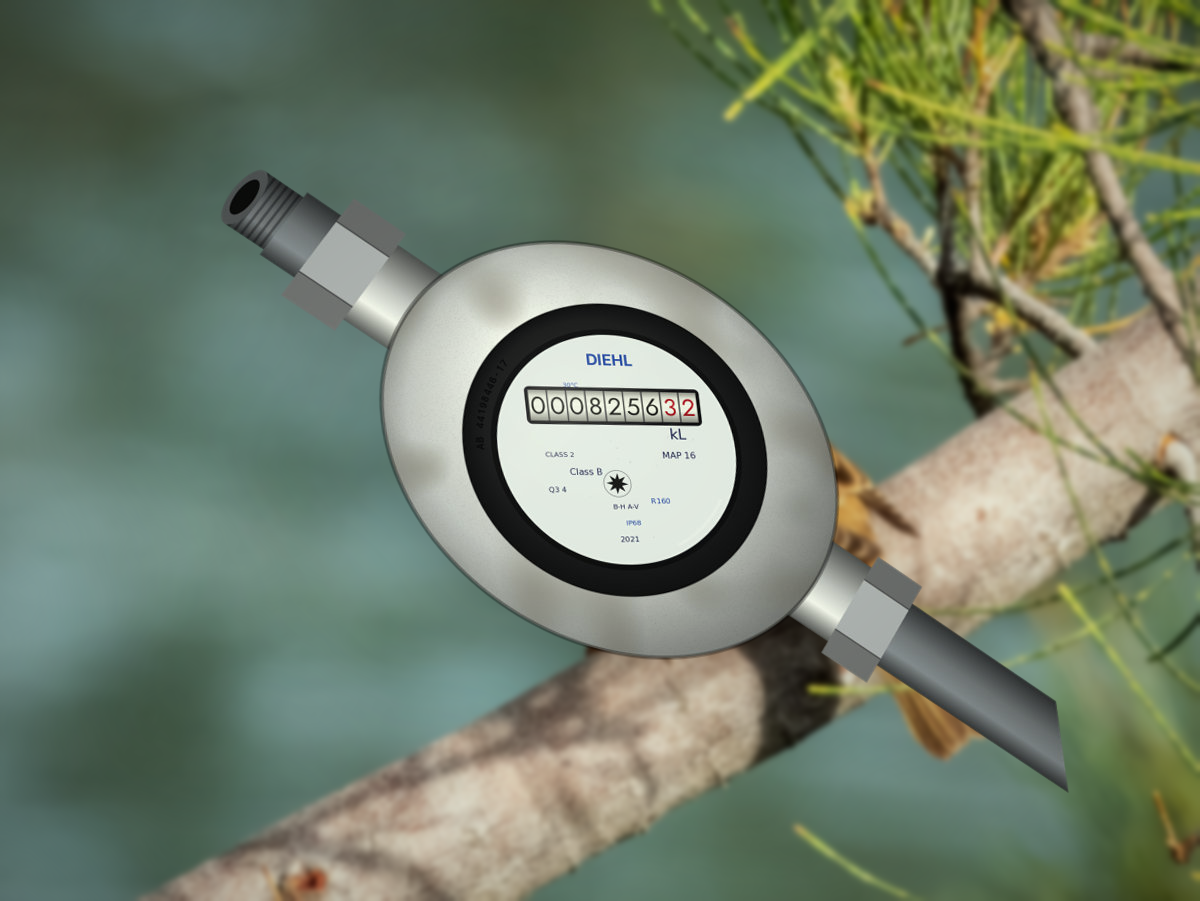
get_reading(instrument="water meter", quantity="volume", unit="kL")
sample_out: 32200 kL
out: 8256.32 kL
